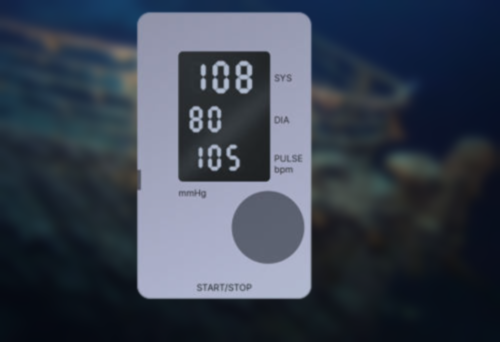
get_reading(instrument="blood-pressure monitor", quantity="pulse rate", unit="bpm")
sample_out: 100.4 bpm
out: 105 bpm
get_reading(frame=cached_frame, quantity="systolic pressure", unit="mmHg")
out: 108 mmHg
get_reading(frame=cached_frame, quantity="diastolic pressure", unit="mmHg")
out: 80 mmHg
